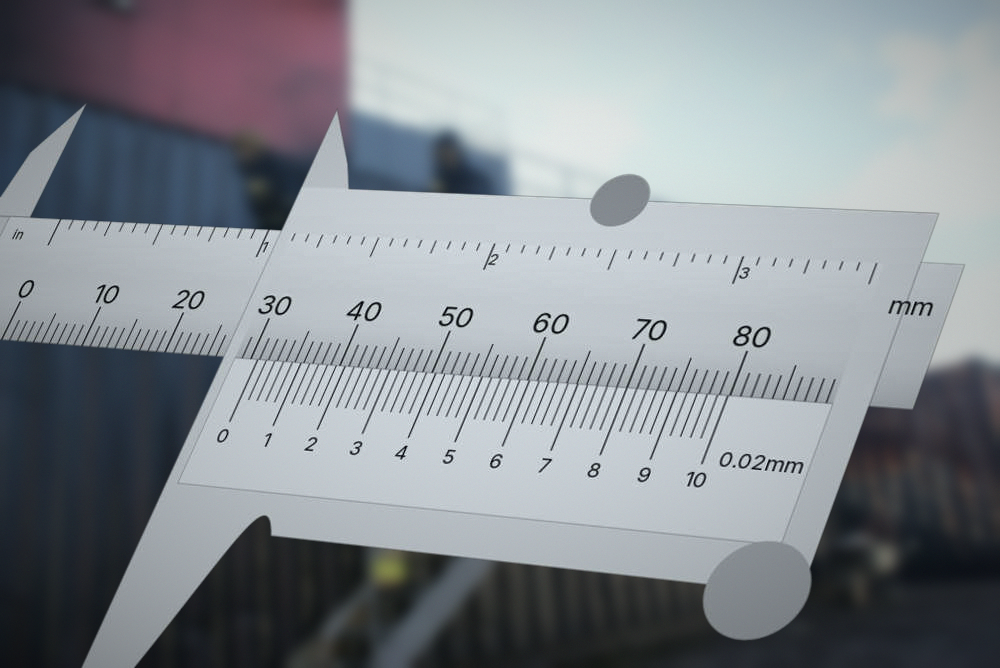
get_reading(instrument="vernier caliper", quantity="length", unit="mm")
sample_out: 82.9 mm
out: 30.8 mm
